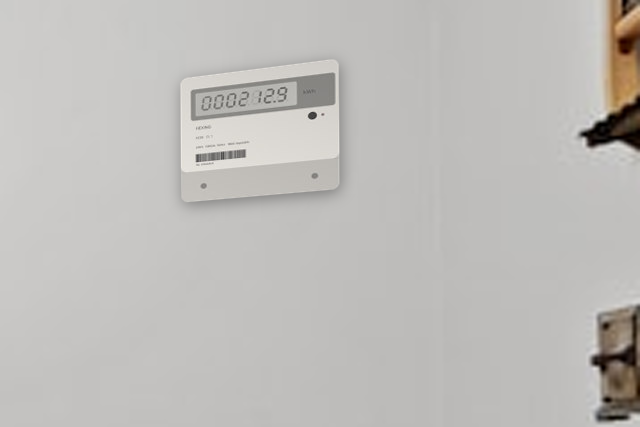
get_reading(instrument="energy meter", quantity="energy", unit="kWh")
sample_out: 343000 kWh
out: 212.9 kWh
